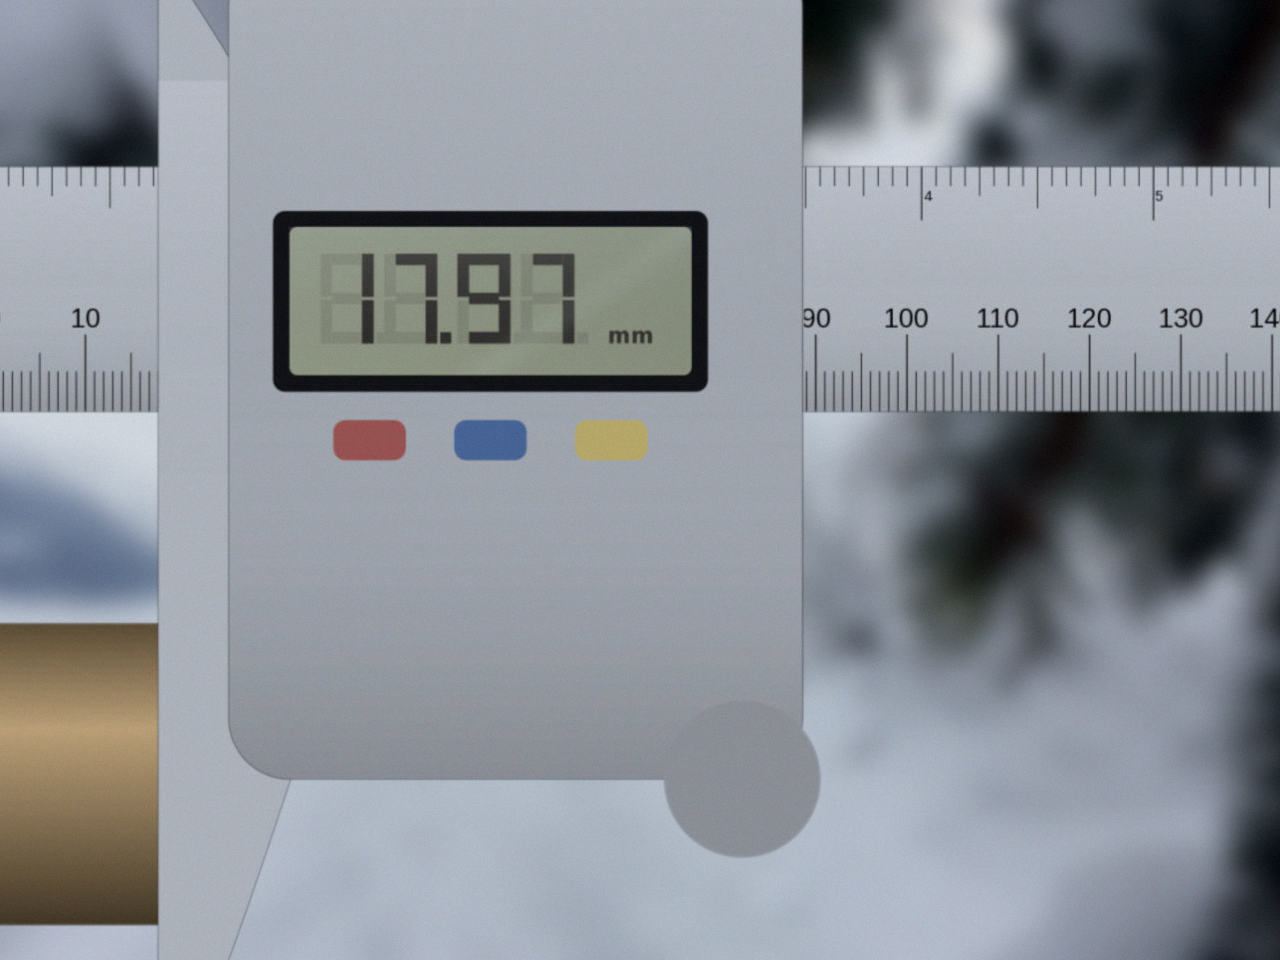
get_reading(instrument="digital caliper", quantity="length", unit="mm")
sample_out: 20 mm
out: 17.97 mm
